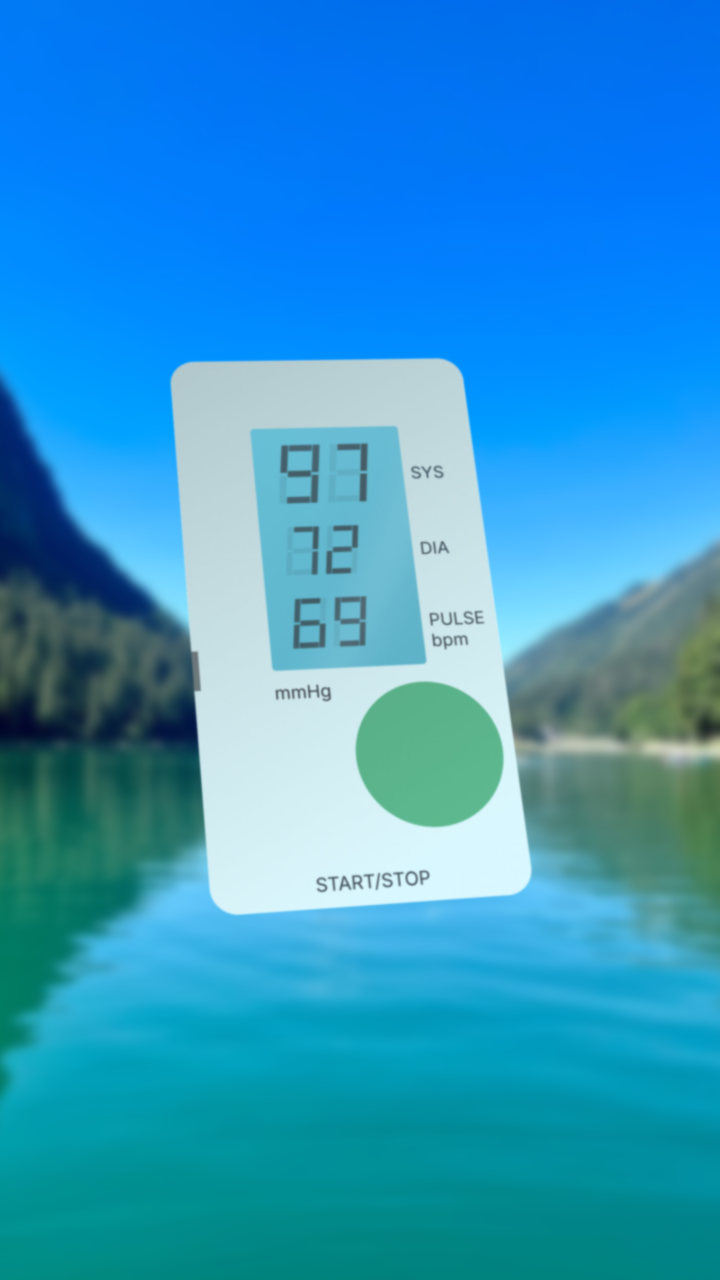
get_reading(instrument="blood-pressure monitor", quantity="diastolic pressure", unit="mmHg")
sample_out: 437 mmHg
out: 72 mmHg
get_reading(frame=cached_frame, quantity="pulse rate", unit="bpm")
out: 69 bpm
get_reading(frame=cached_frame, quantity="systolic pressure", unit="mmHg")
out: 97 mmHg
